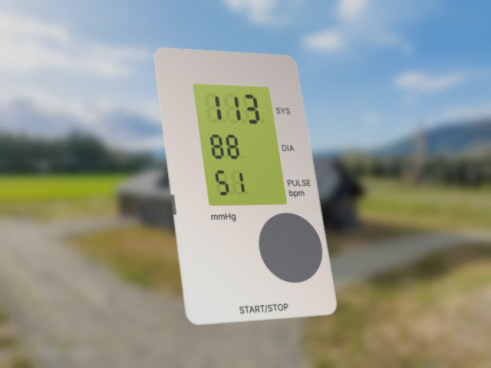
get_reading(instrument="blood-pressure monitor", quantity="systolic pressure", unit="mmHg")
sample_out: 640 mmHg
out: 113 mmHg
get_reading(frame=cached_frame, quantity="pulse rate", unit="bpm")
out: 51 bpm
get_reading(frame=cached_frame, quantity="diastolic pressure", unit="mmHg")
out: 88 mmHg
